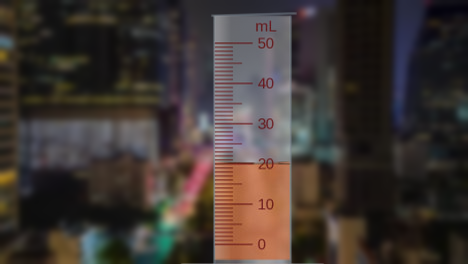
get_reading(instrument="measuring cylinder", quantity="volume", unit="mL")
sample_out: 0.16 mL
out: 20 mL
